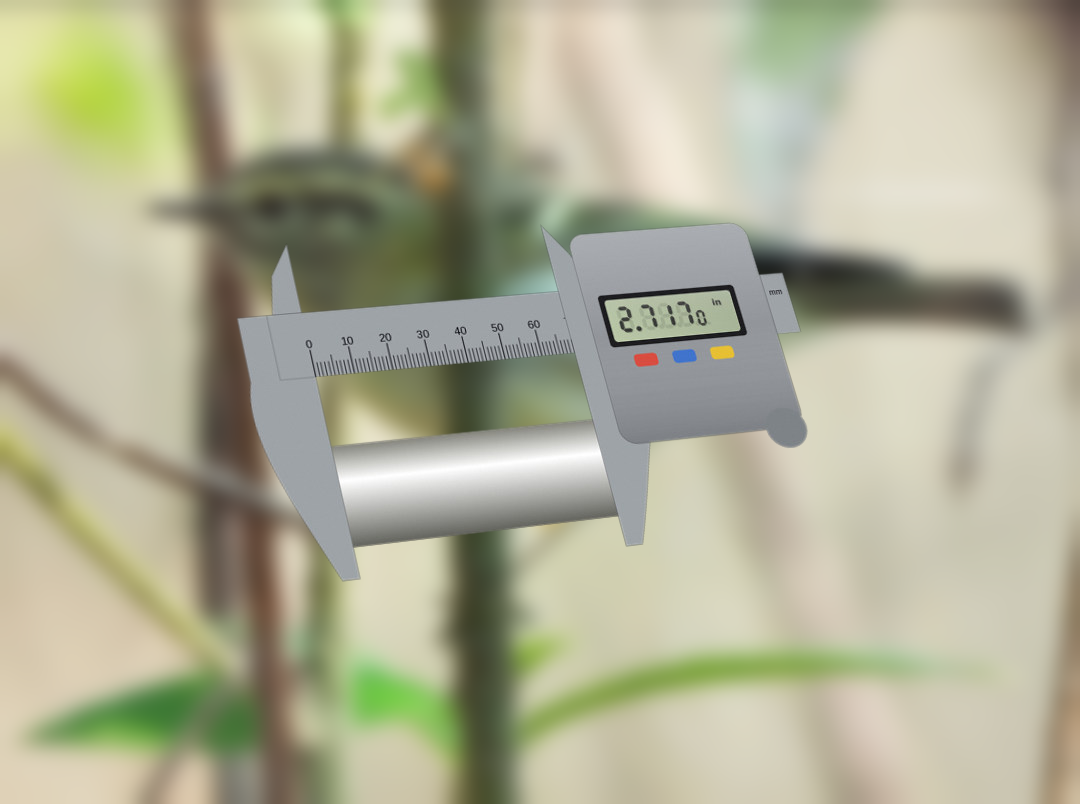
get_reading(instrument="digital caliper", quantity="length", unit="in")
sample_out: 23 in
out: 2.7170 in
